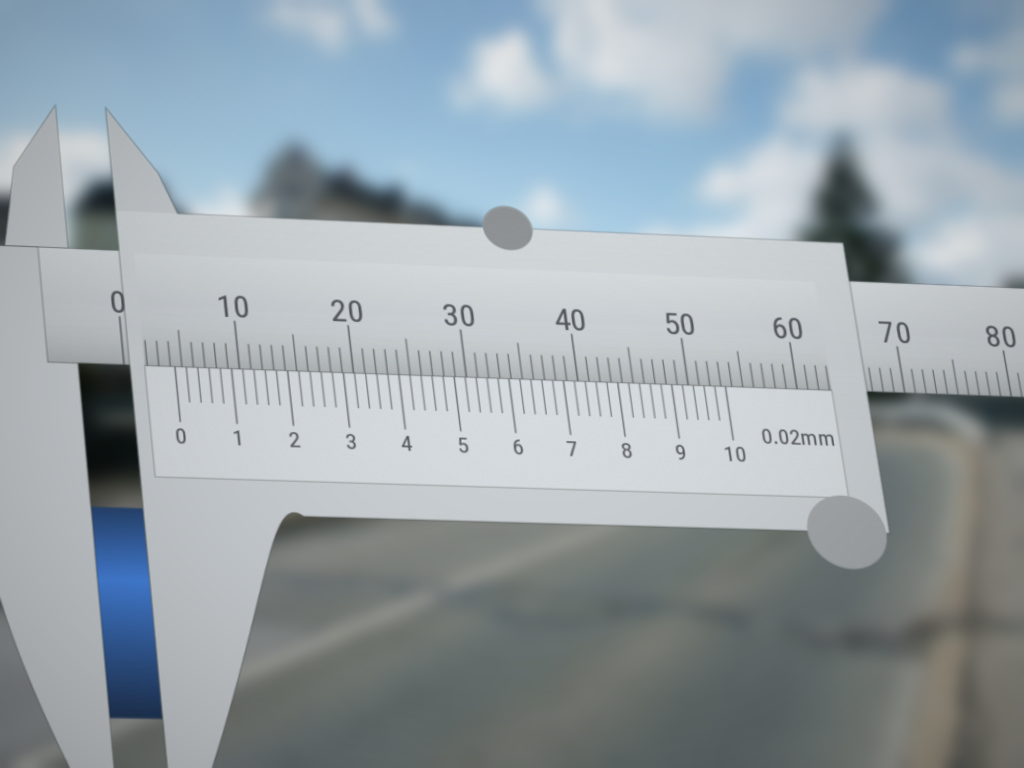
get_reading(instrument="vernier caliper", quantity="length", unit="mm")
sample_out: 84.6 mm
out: 4.4 mm
